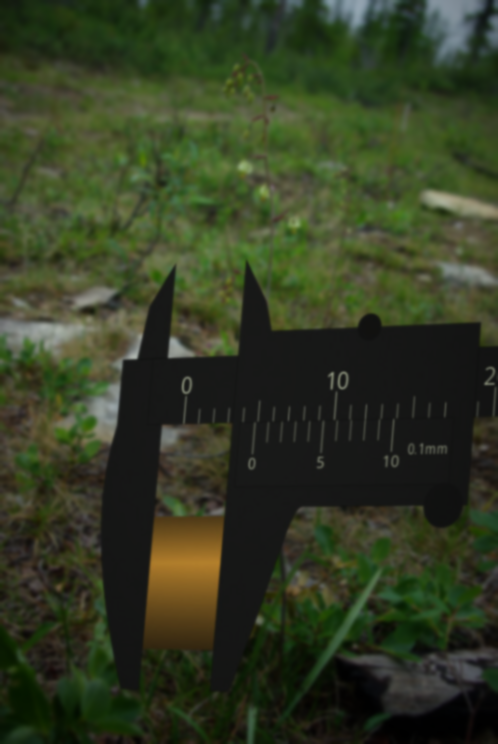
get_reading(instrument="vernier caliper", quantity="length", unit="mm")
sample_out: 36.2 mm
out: 4.8 mm
